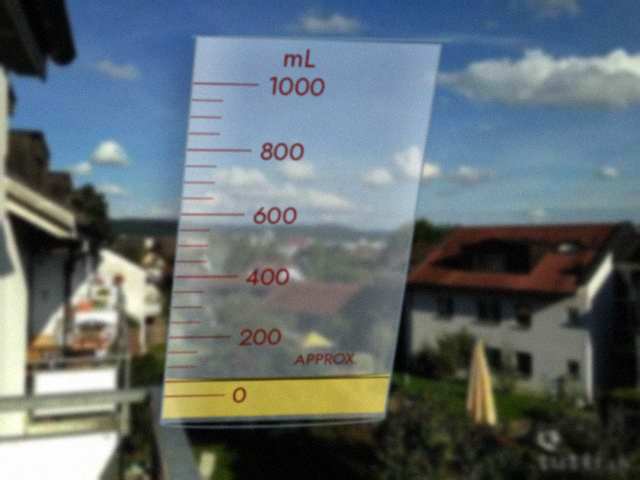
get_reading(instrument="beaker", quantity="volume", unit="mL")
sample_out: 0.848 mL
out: 50 mL
